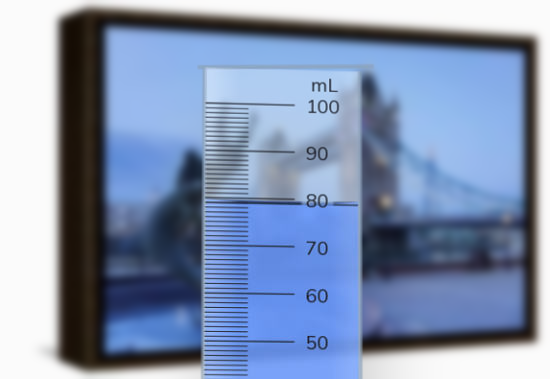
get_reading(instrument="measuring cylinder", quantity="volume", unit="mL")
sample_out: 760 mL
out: 79 mL
